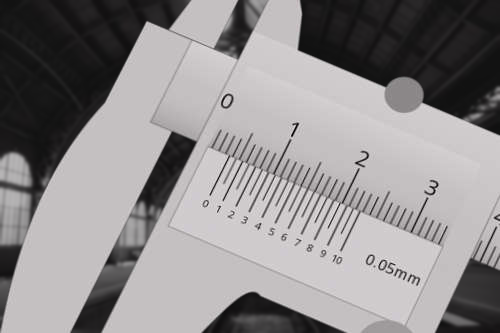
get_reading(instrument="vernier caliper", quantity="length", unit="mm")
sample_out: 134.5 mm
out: 3.6 mm
